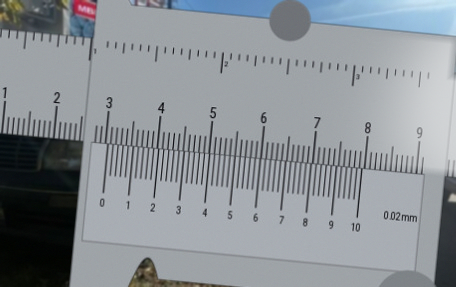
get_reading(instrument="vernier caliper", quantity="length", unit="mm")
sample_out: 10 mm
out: 30.5 mm
